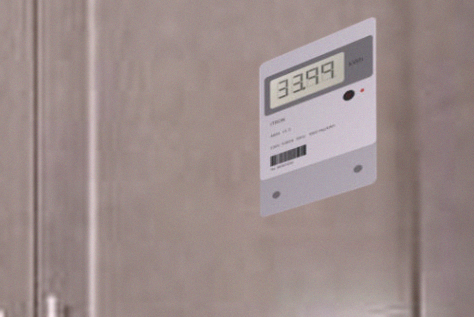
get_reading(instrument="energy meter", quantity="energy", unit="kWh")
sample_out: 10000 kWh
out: 33.99 kWh
